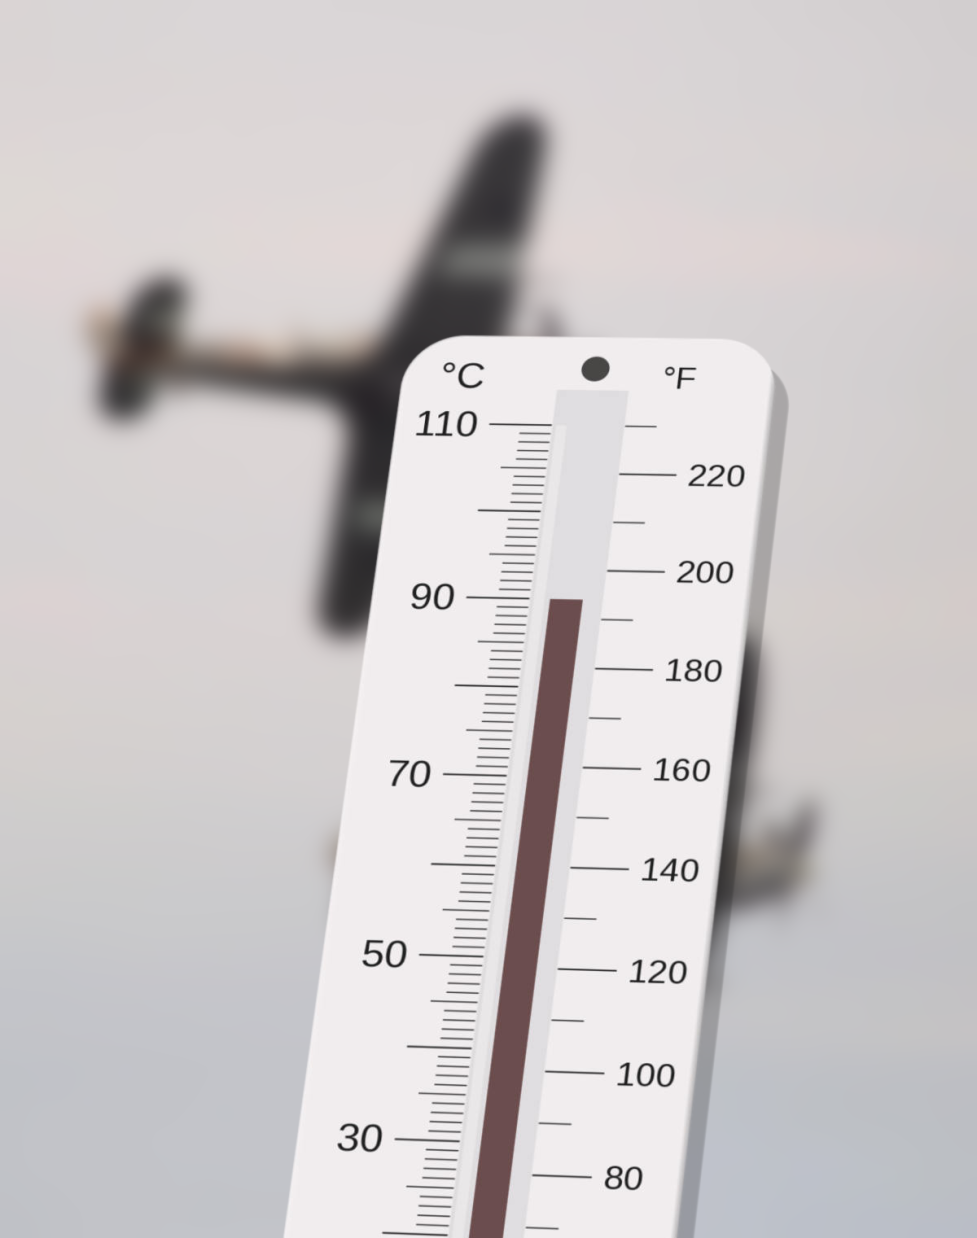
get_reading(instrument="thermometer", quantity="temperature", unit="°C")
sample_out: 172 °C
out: 90 °C
